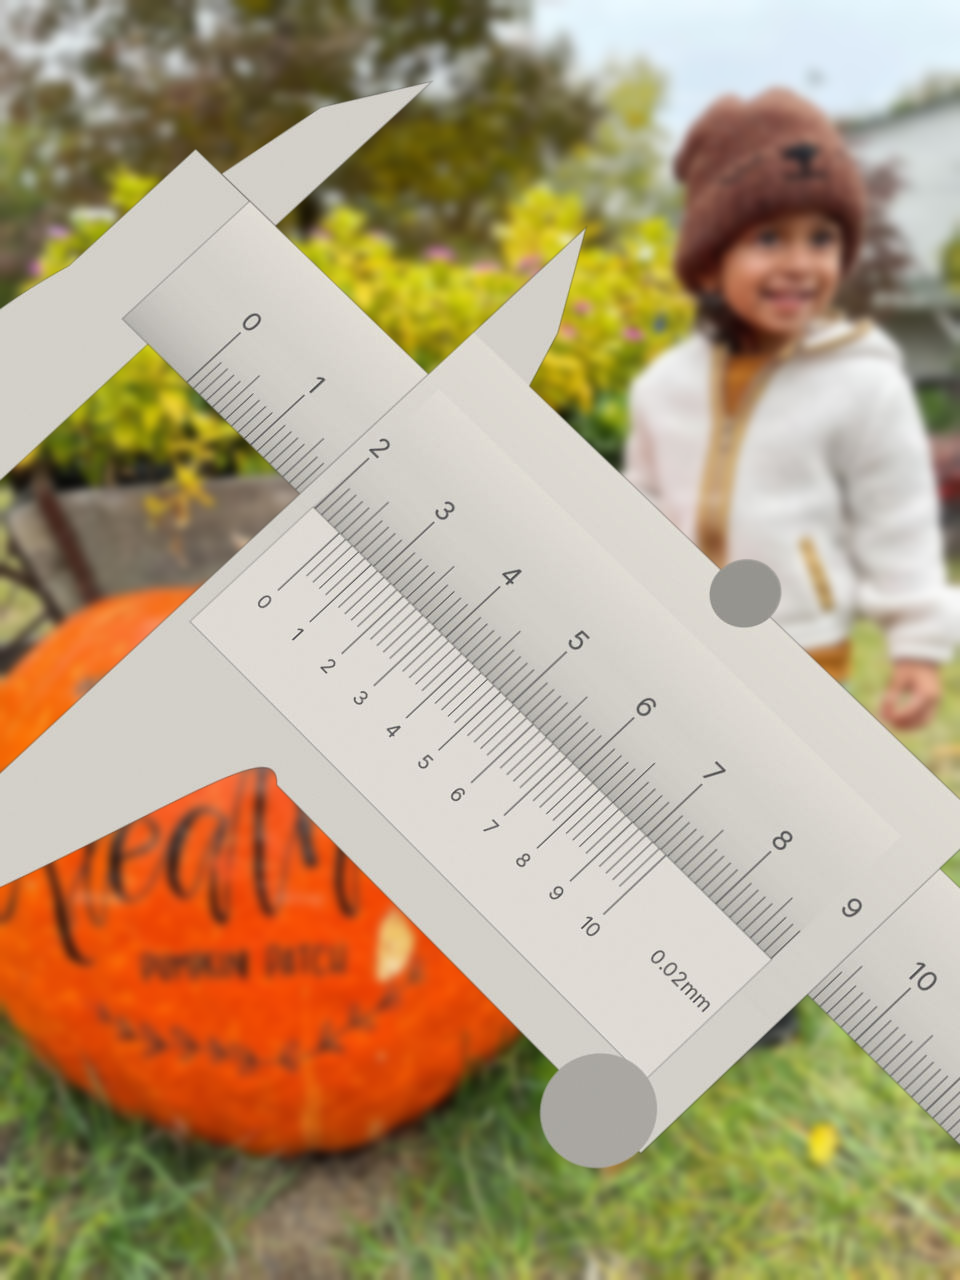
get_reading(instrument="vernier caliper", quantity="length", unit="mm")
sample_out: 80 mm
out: 23.8 mm
